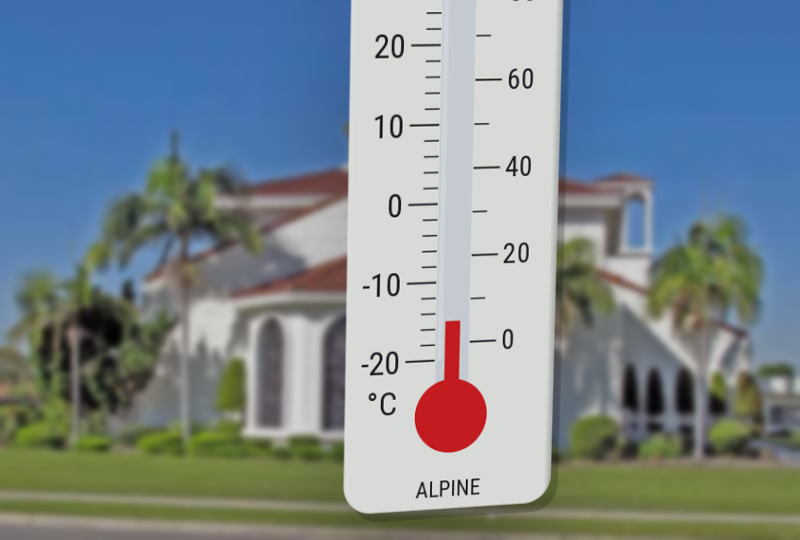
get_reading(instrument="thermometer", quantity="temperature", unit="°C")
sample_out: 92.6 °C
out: -15 °C
